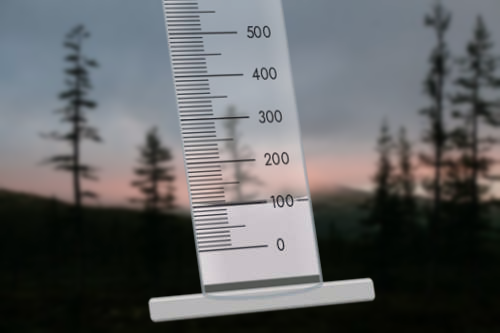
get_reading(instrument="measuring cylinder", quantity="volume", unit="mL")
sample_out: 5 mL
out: 100 mL
